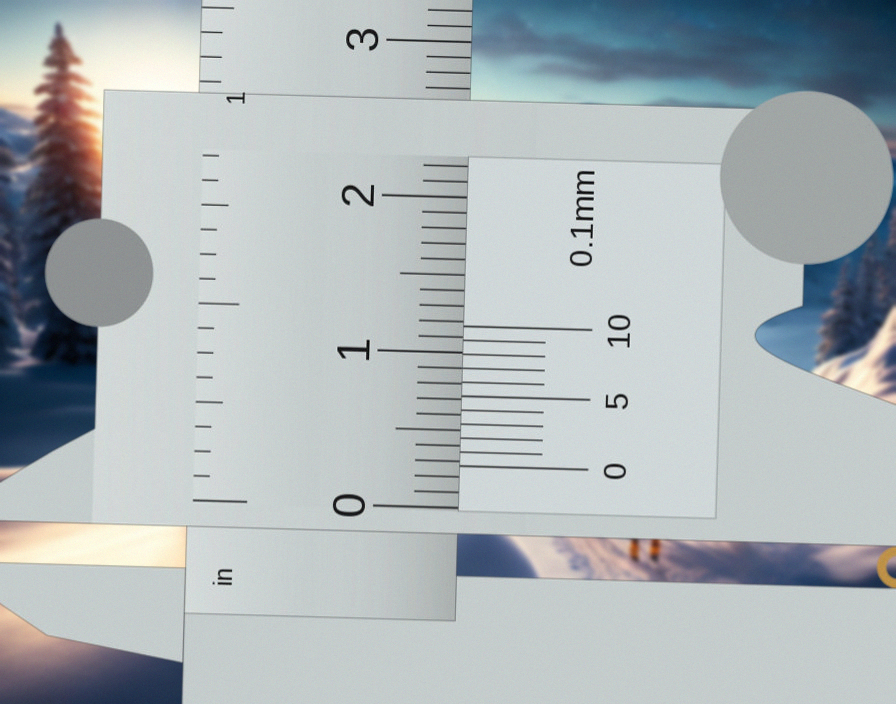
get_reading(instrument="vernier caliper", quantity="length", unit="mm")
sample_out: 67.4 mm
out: 2.7 mm
